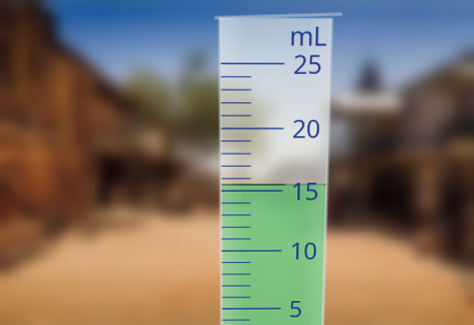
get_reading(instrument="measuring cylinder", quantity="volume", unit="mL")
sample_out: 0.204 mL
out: 15.5 mL
